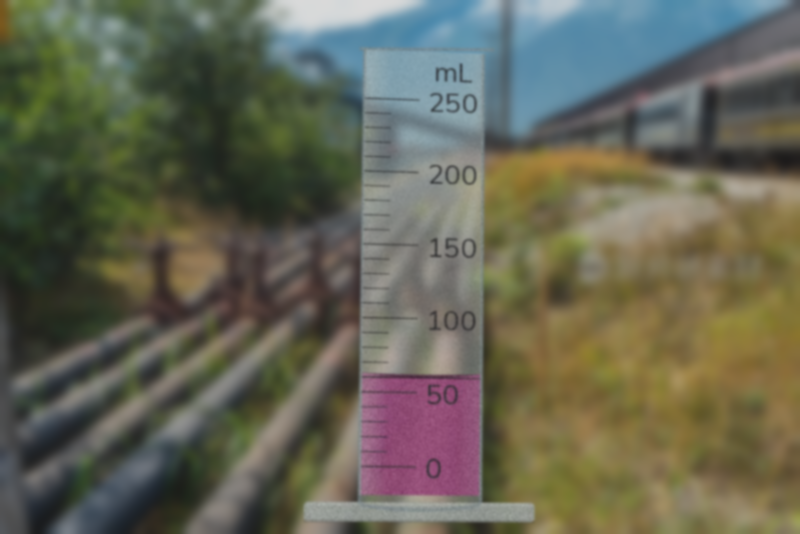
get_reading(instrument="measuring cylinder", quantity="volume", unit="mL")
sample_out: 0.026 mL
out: 60 mL
